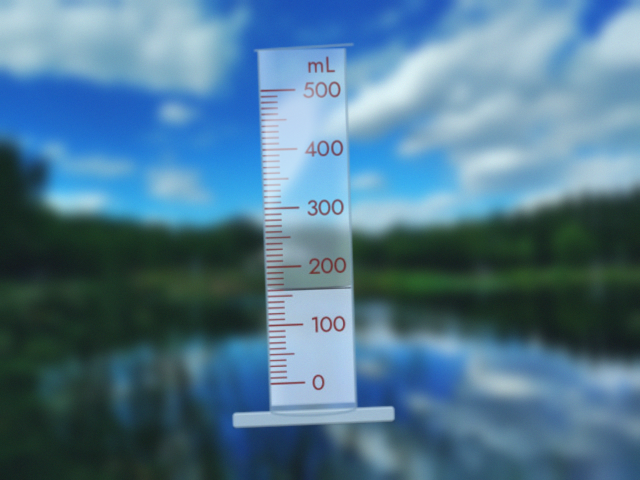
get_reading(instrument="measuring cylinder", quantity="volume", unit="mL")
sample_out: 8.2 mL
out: 160 mL
